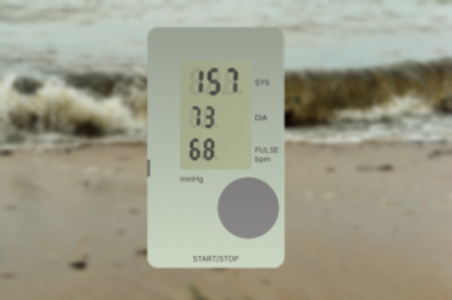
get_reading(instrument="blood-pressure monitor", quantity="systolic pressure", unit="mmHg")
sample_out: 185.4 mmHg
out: 157 mmHg
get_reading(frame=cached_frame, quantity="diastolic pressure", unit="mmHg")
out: 73 mmHg
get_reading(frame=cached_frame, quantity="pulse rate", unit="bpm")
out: 68 bpm
